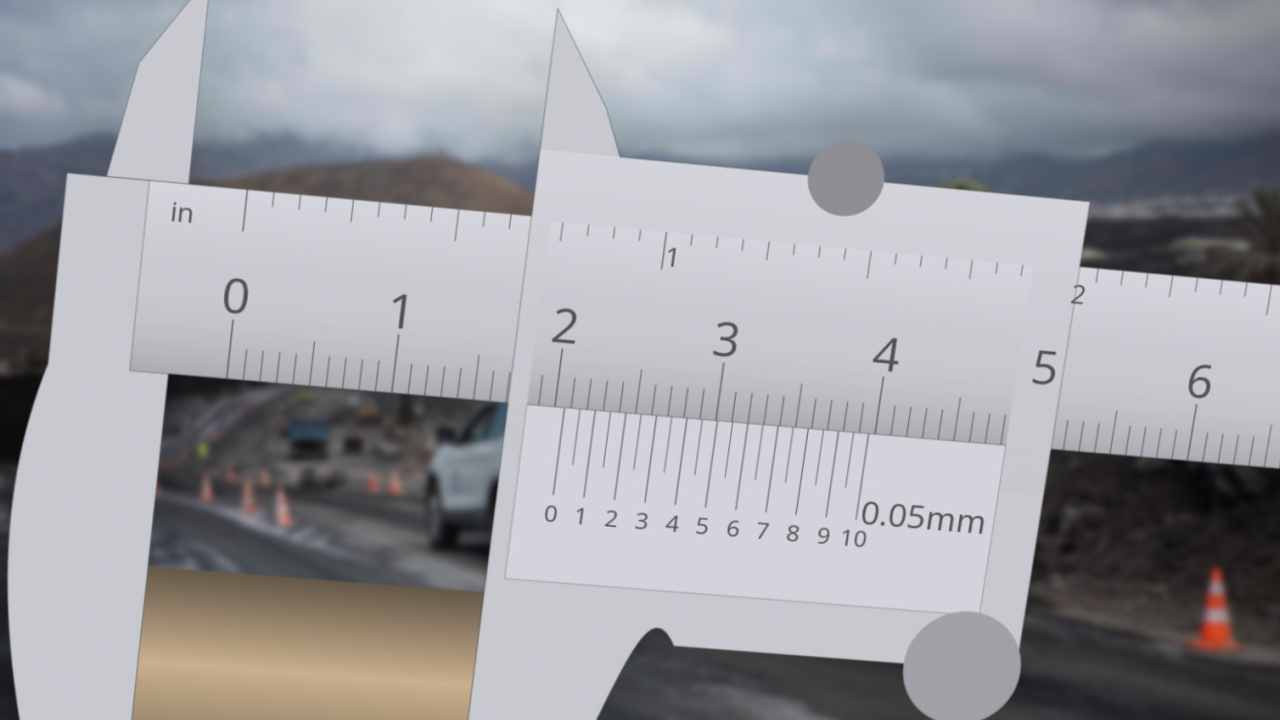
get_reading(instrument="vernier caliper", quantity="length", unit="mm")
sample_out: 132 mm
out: 20.6 mm
